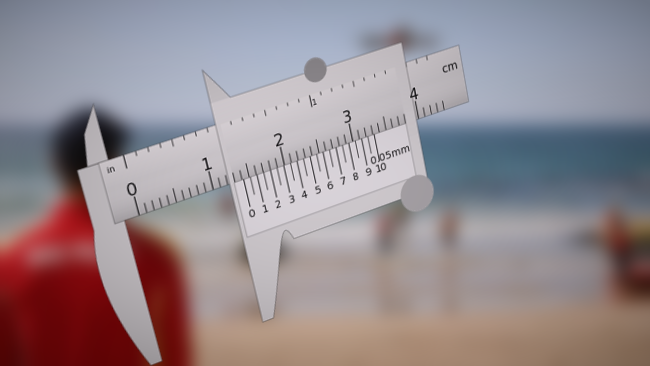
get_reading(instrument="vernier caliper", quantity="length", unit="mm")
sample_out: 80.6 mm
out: 14.2 mm
